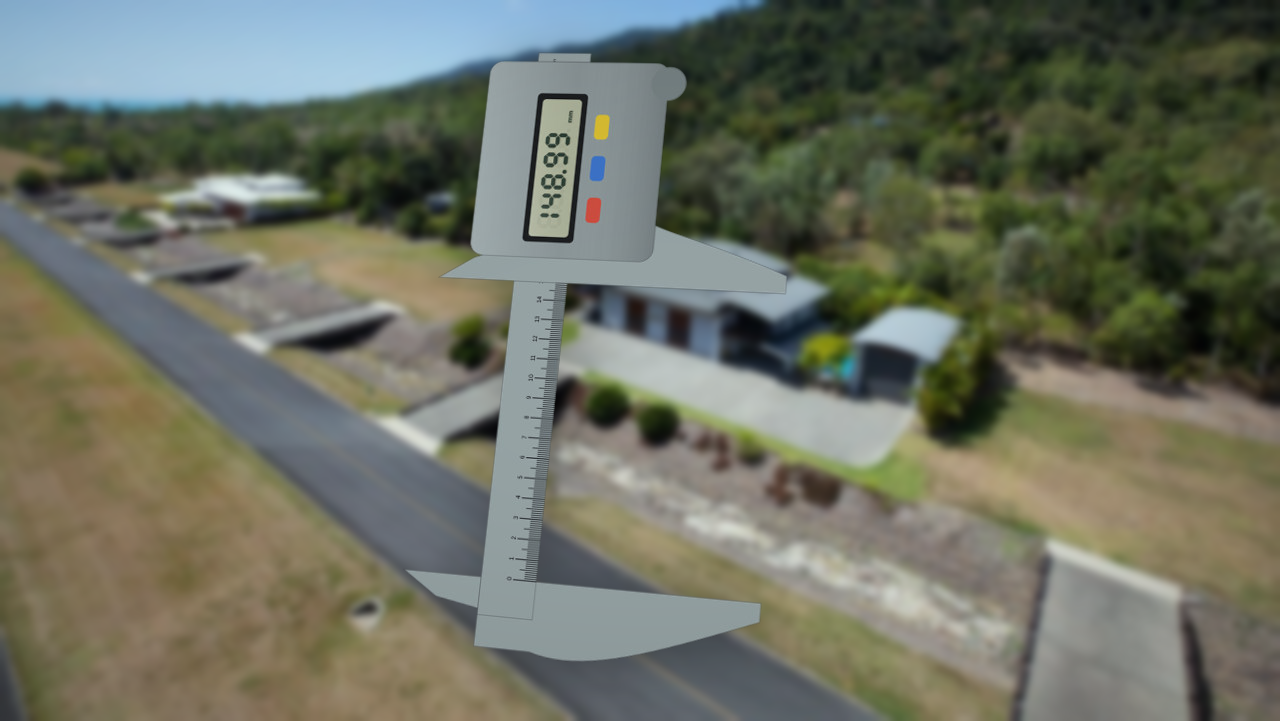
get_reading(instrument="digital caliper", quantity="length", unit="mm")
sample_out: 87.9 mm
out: 148.99 mm
